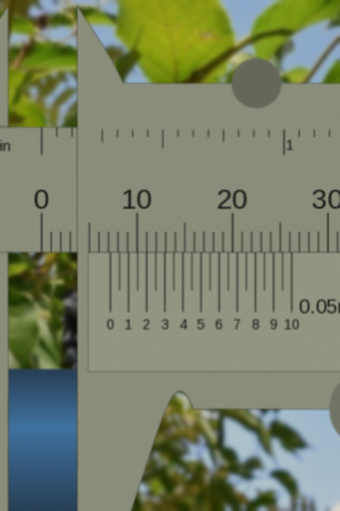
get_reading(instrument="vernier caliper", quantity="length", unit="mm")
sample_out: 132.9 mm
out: 7.2 mm
